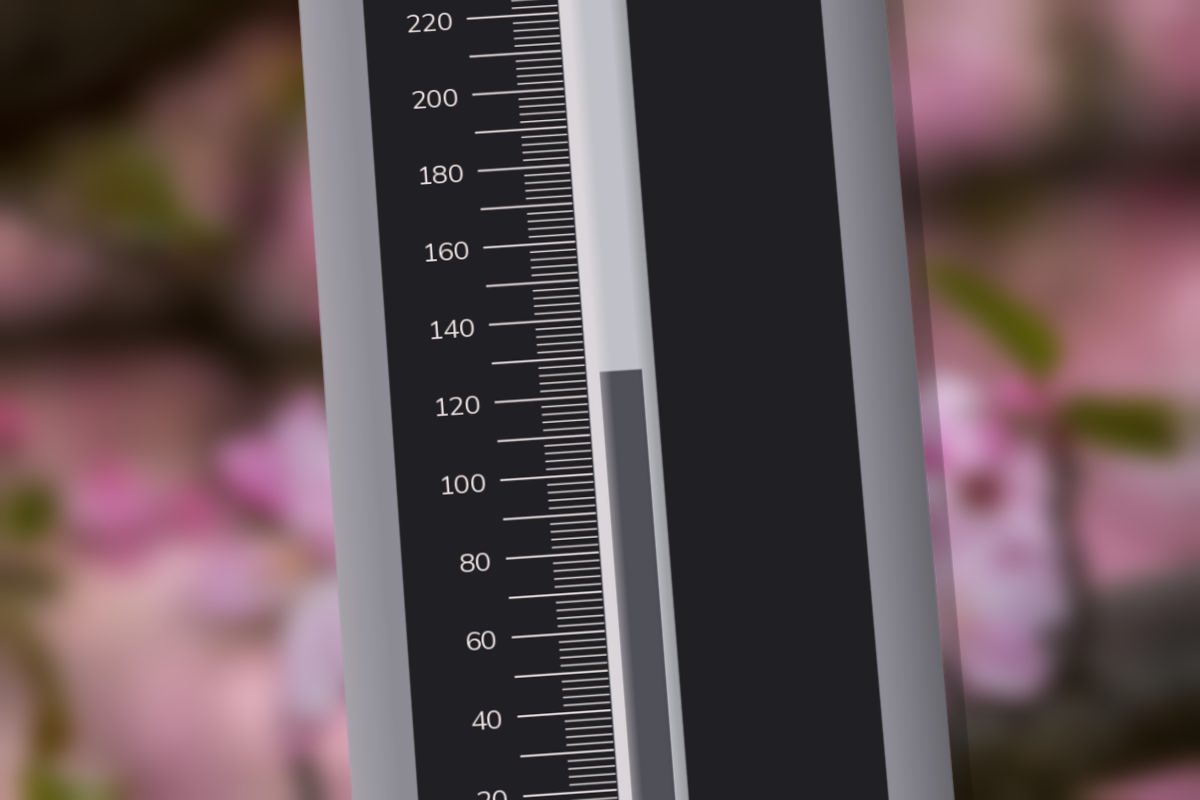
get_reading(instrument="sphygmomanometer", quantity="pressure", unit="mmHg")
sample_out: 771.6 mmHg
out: 126 mmHg
